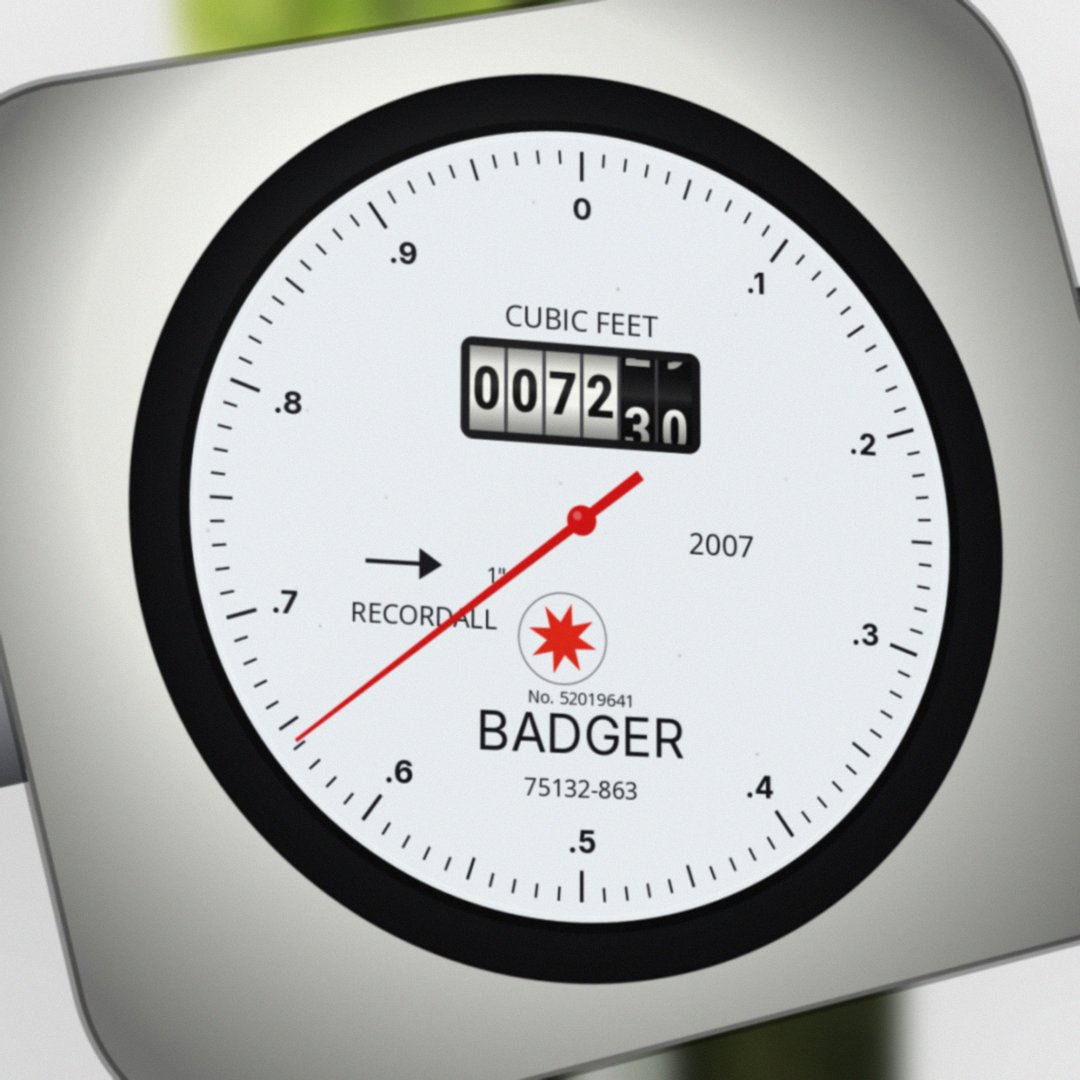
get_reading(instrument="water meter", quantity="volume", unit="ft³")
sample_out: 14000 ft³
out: 7229.64 ft³
